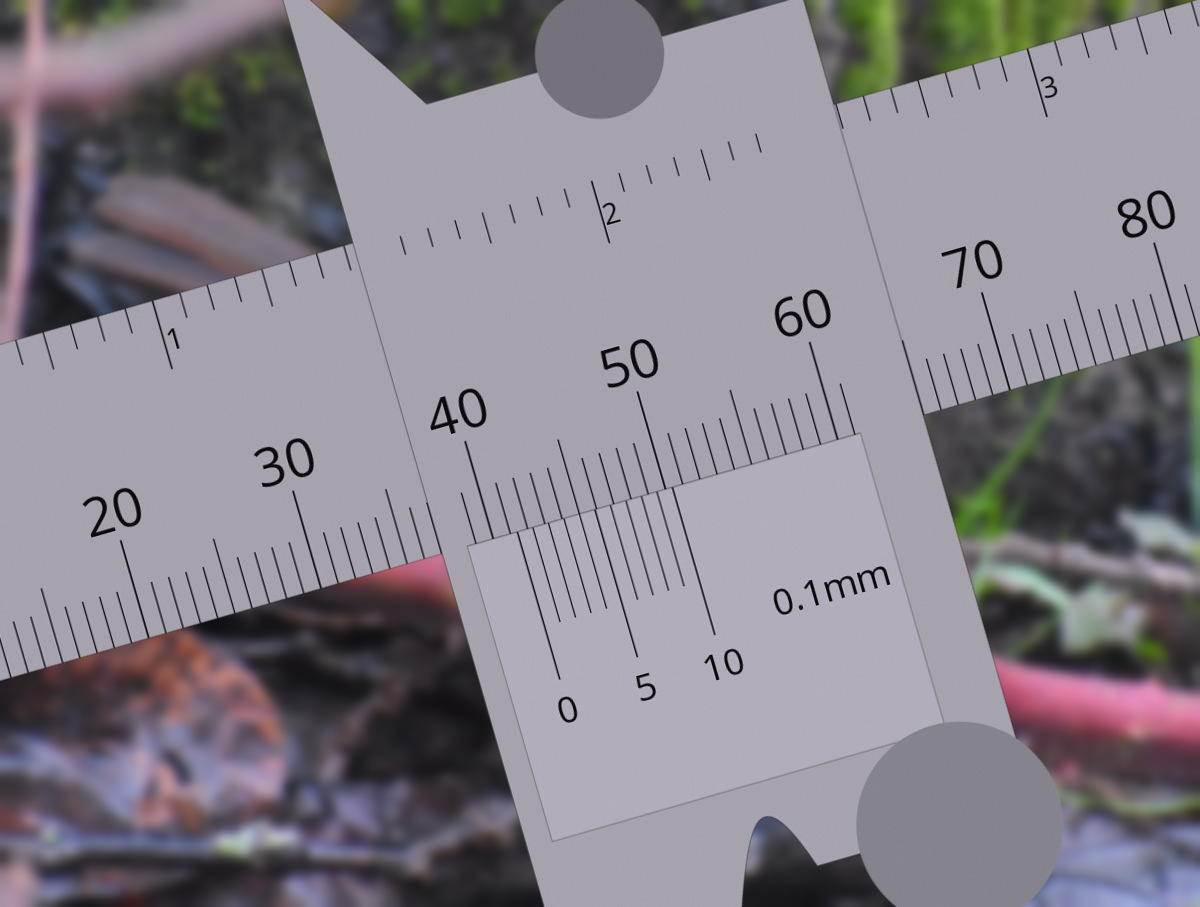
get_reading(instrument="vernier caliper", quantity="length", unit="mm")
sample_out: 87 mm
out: 41.4 mm
